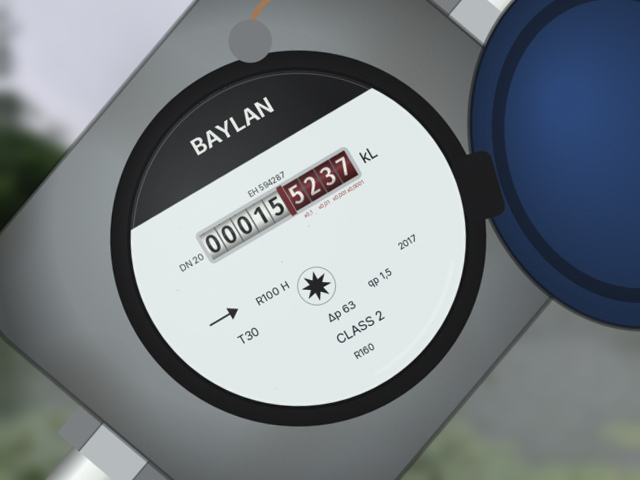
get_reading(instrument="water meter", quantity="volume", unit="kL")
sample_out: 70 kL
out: 15.5237 kL
